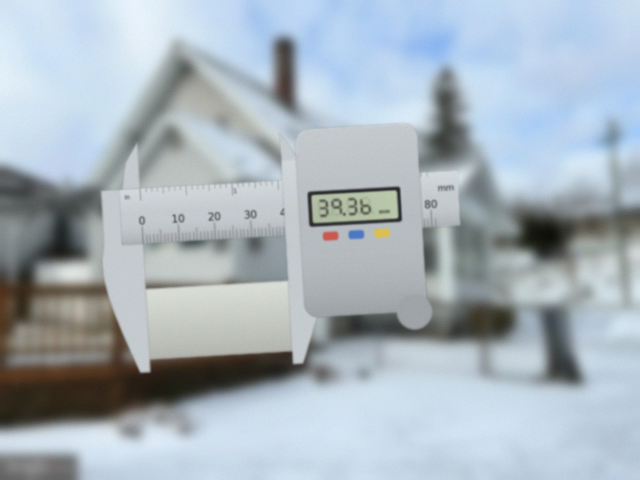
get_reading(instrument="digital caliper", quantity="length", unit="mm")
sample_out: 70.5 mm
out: 39.36 mm
